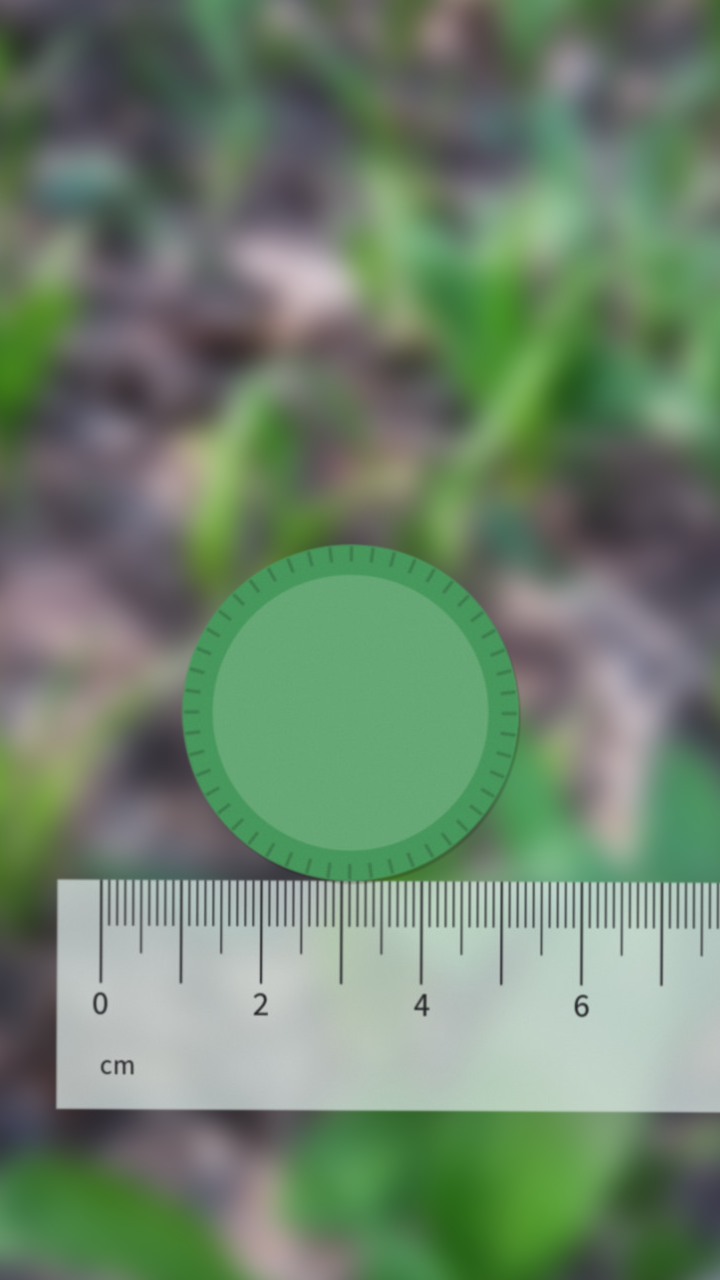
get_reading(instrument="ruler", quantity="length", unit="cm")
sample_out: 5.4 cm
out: 4.2 cm
